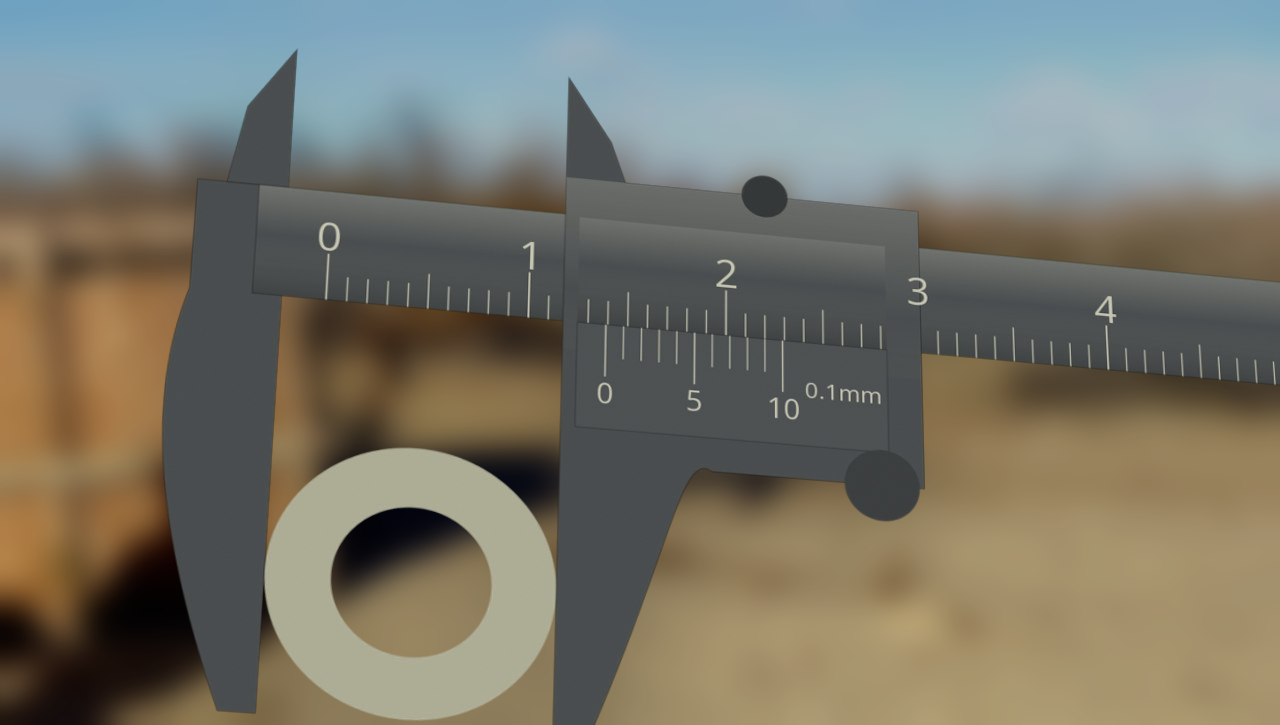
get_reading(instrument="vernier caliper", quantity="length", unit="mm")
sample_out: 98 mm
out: 13.9 mm
